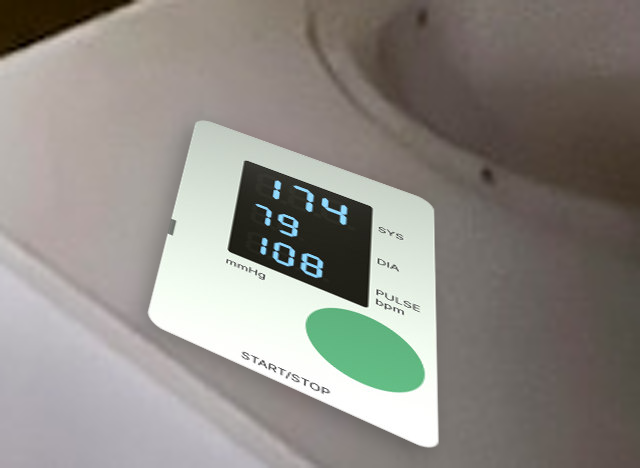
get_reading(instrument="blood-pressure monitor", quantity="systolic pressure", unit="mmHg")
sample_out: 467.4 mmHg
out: 174 mmHg
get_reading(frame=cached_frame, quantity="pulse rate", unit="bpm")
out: 108 bpm
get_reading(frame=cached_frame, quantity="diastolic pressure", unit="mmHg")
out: 79 mmHg
